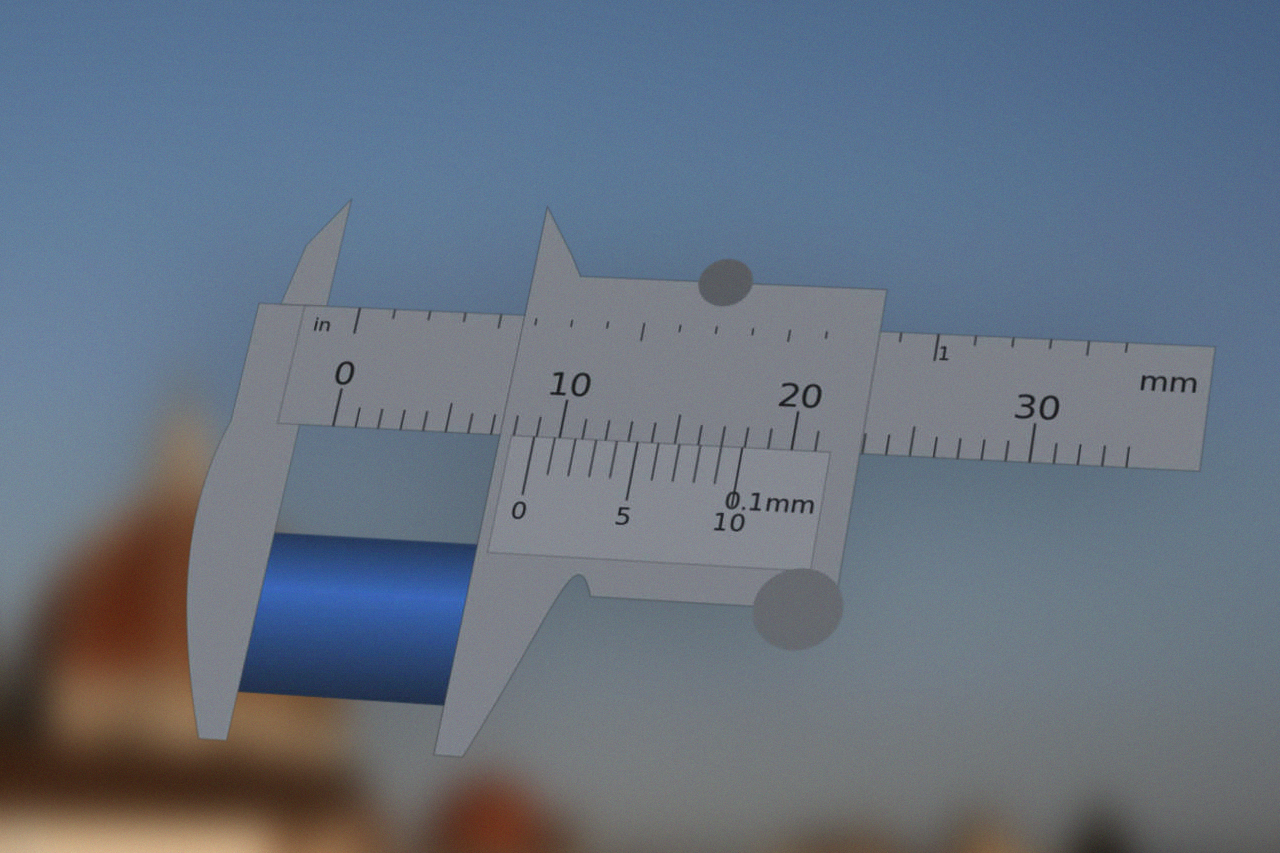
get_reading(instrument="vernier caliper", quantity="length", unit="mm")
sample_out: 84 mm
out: 8.9 mm
